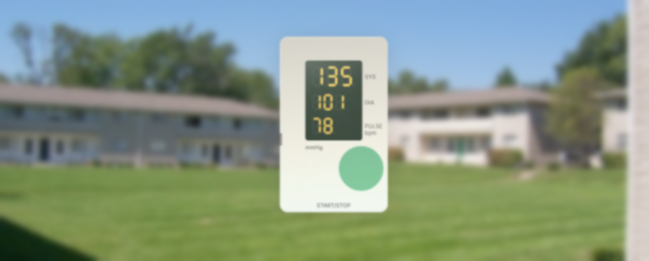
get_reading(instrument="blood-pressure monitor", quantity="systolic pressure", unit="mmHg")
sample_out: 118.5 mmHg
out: 135 mmHg
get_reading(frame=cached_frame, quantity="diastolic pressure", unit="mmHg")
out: 101 mmHg
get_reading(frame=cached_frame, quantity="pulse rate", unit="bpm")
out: 78 bpm
